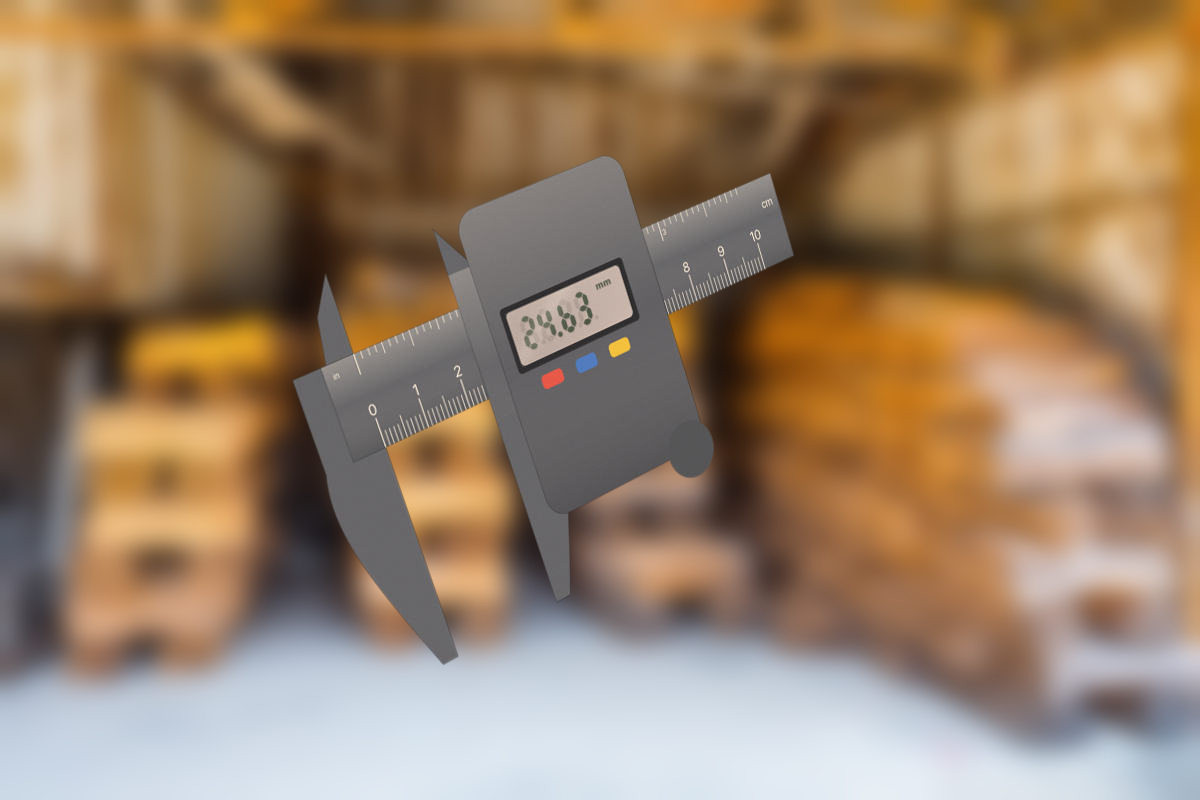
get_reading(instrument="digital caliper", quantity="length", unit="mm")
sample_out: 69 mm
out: 24.63 mm
